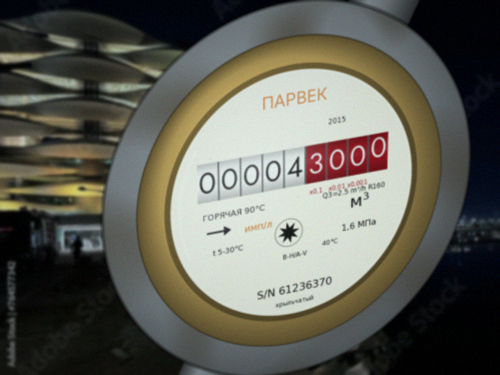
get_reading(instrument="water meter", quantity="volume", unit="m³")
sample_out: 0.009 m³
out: 4.3000 m³
